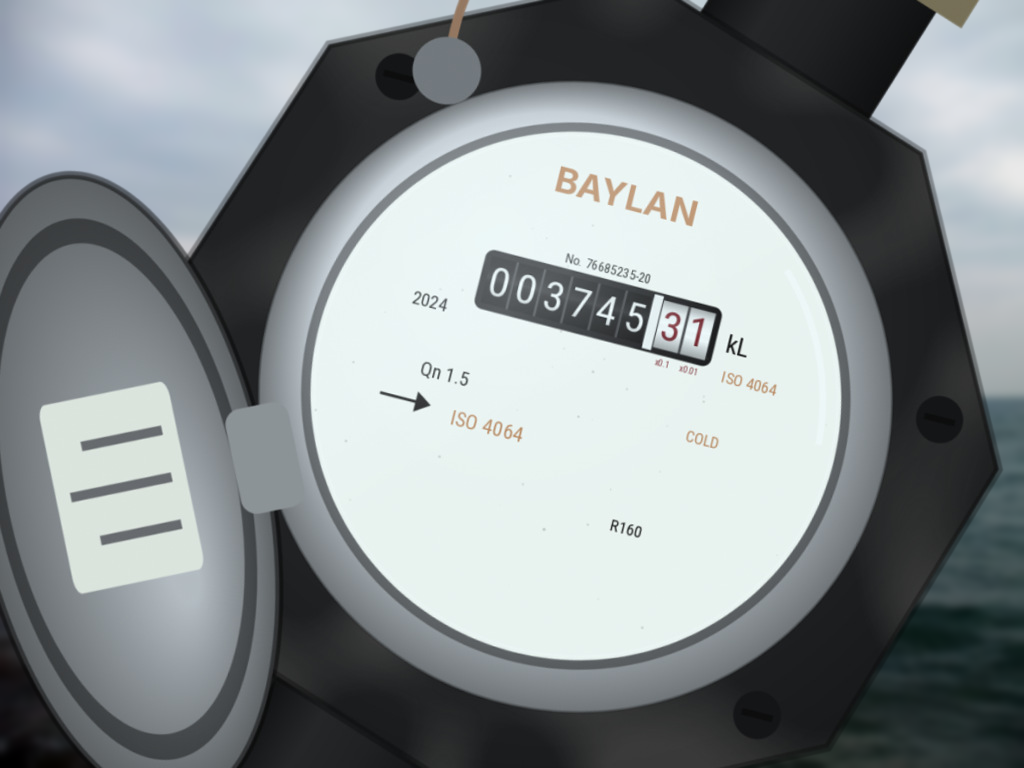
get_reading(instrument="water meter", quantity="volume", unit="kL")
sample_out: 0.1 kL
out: 3745.31 kL
